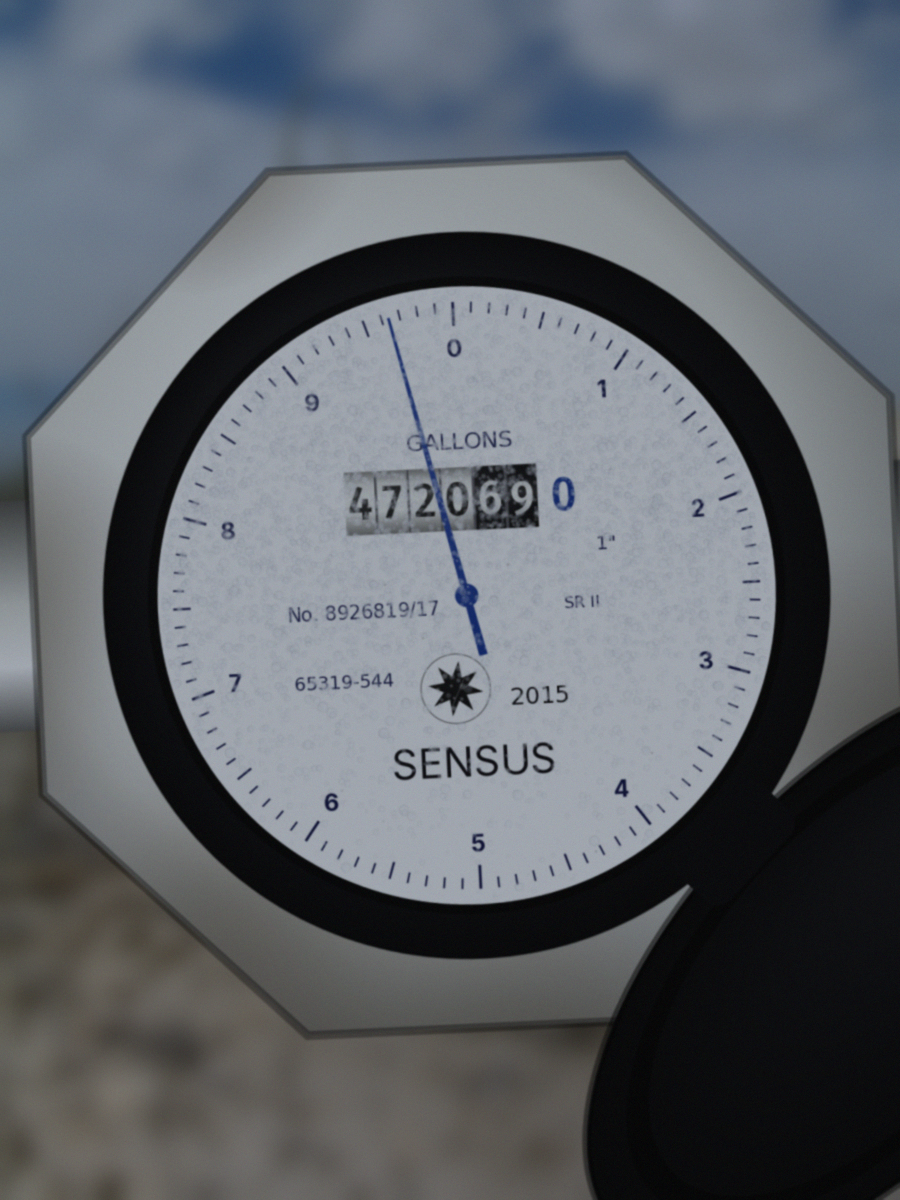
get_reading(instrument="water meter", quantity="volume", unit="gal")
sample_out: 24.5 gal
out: 4720689.6 gal
